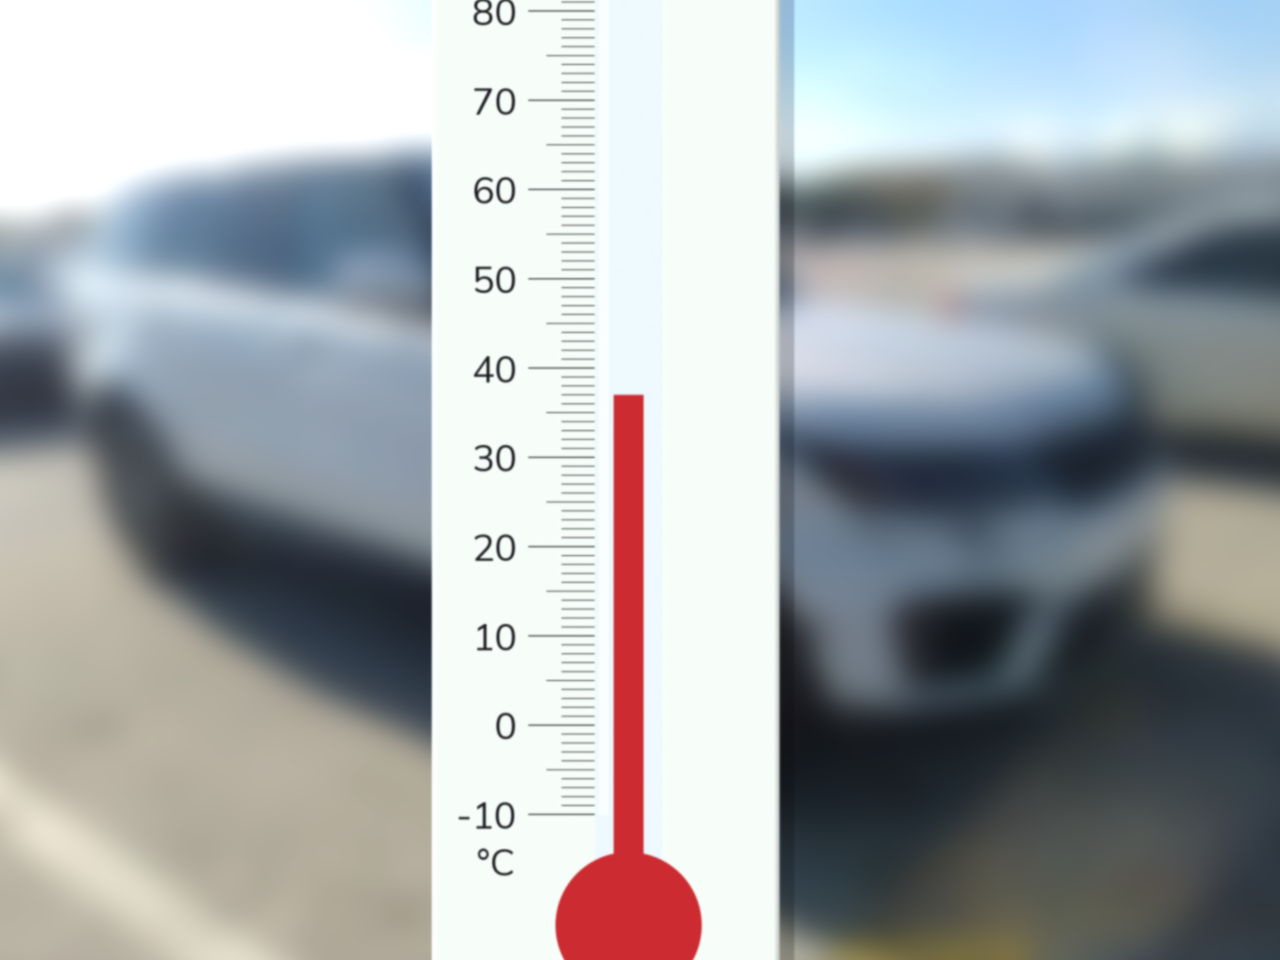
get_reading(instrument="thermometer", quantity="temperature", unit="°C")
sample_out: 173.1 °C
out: 37 °C
